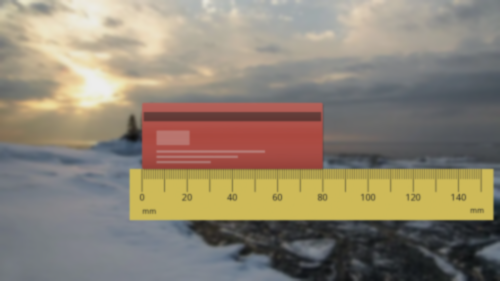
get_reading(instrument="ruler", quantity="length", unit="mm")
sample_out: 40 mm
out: 80 mm
